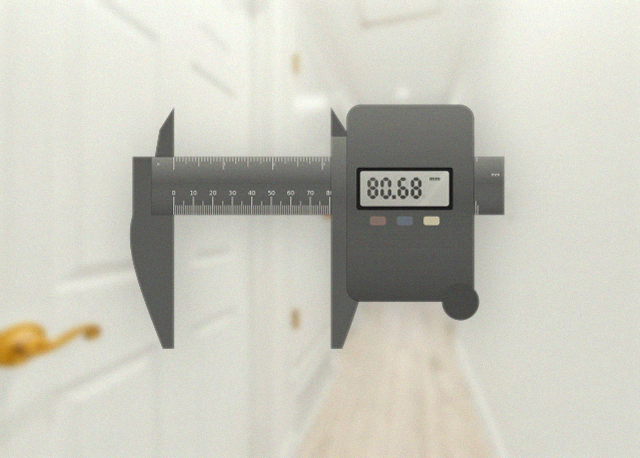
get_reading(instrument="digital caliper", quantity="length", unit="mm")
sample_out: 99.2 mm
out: 80.68 mm
